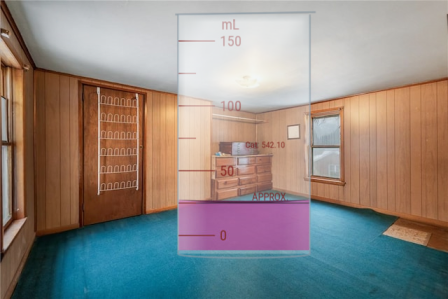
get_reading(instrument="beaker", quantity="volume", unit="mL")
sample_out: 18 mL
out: 25 mL
